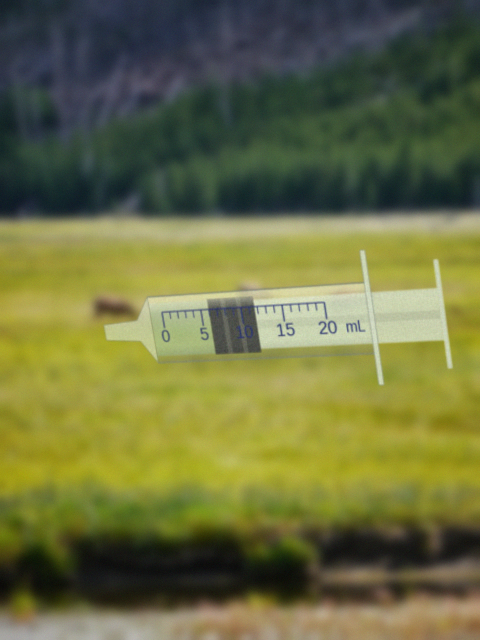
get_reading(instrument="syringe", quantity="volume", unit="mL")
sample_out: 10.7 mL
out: 6 mL
